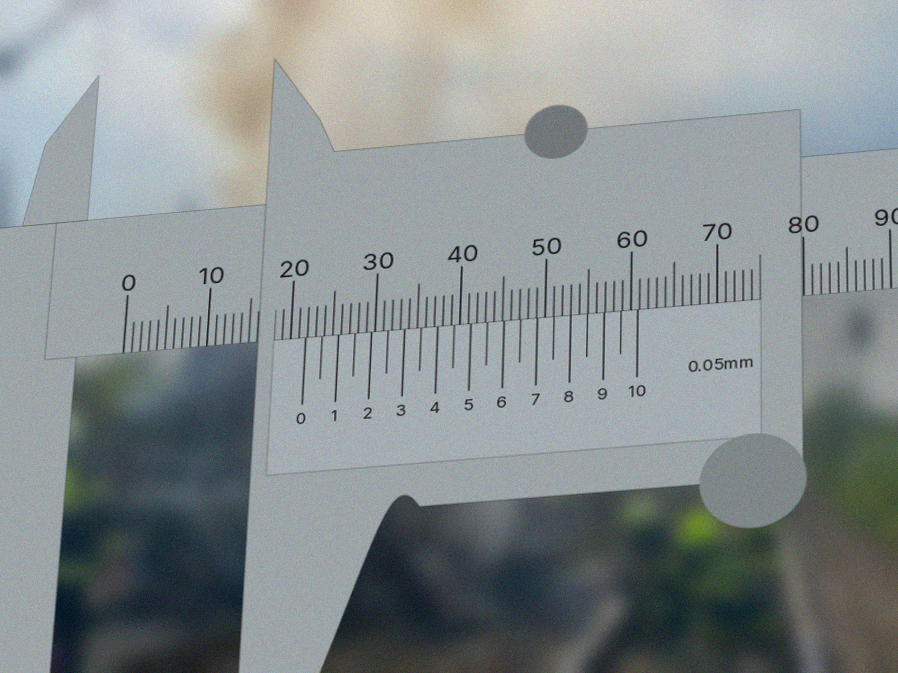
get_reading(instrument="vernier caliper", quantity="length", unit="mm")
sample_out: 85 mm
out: 21.8 mm
